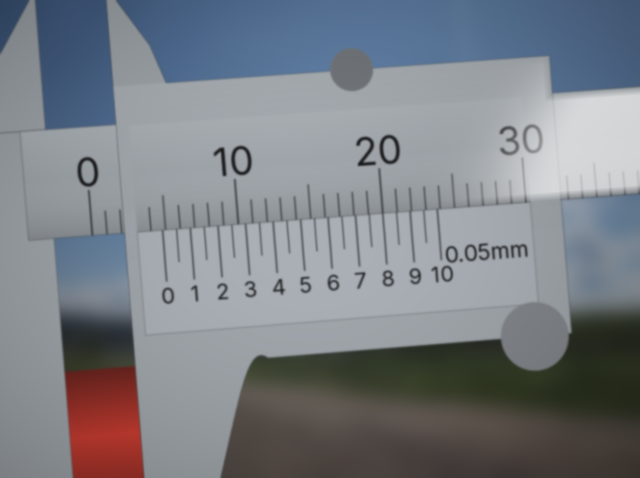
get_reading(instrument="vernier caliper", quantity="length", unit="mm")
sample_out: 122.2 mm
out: 4.8 mm
